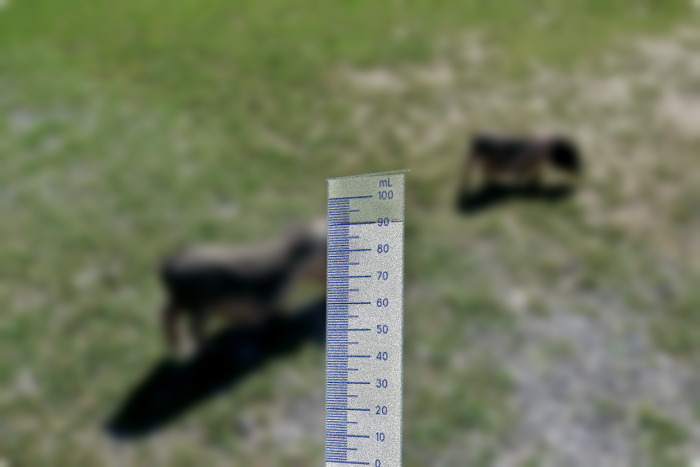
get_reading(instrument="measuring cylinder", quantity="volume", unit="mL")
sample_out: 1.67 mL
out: 90 mL
